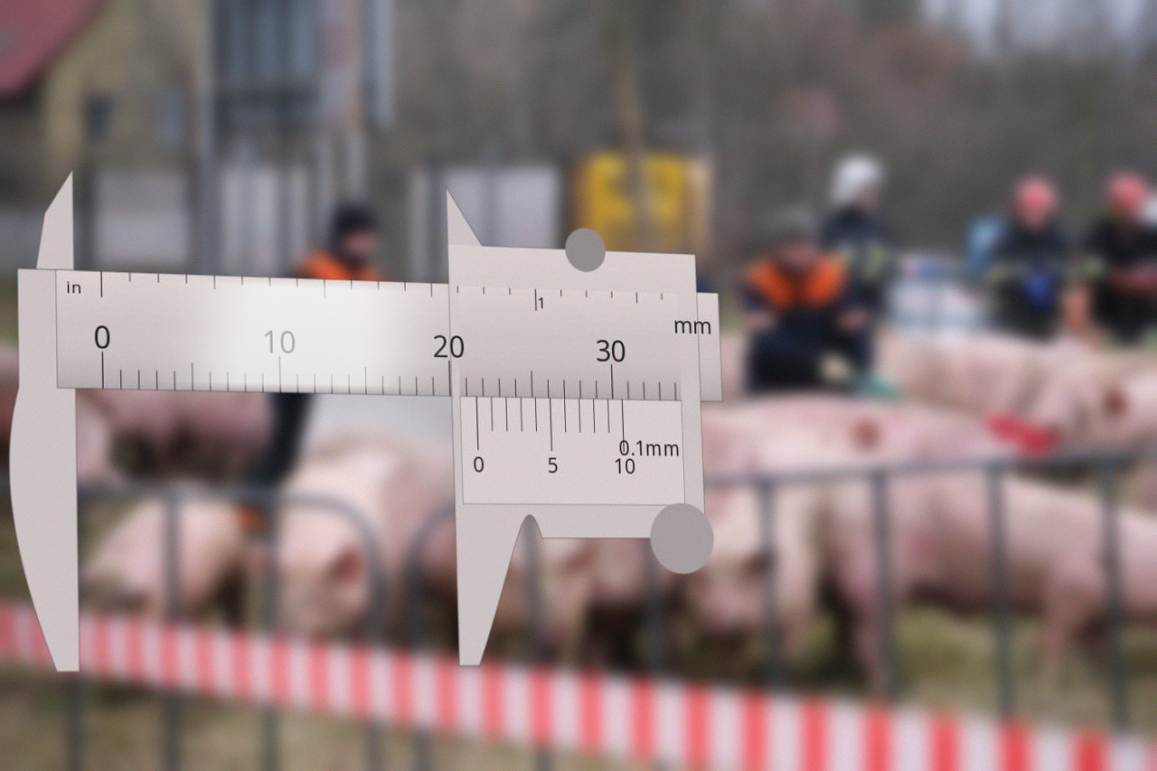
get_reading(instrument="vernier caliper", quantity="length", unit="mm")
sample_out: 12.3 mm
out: 21.6 mm
